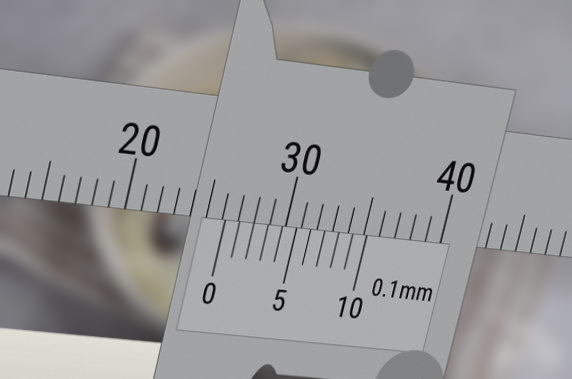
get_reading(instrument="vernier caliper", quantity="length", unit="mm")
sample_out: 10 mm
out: 26.2 mm
